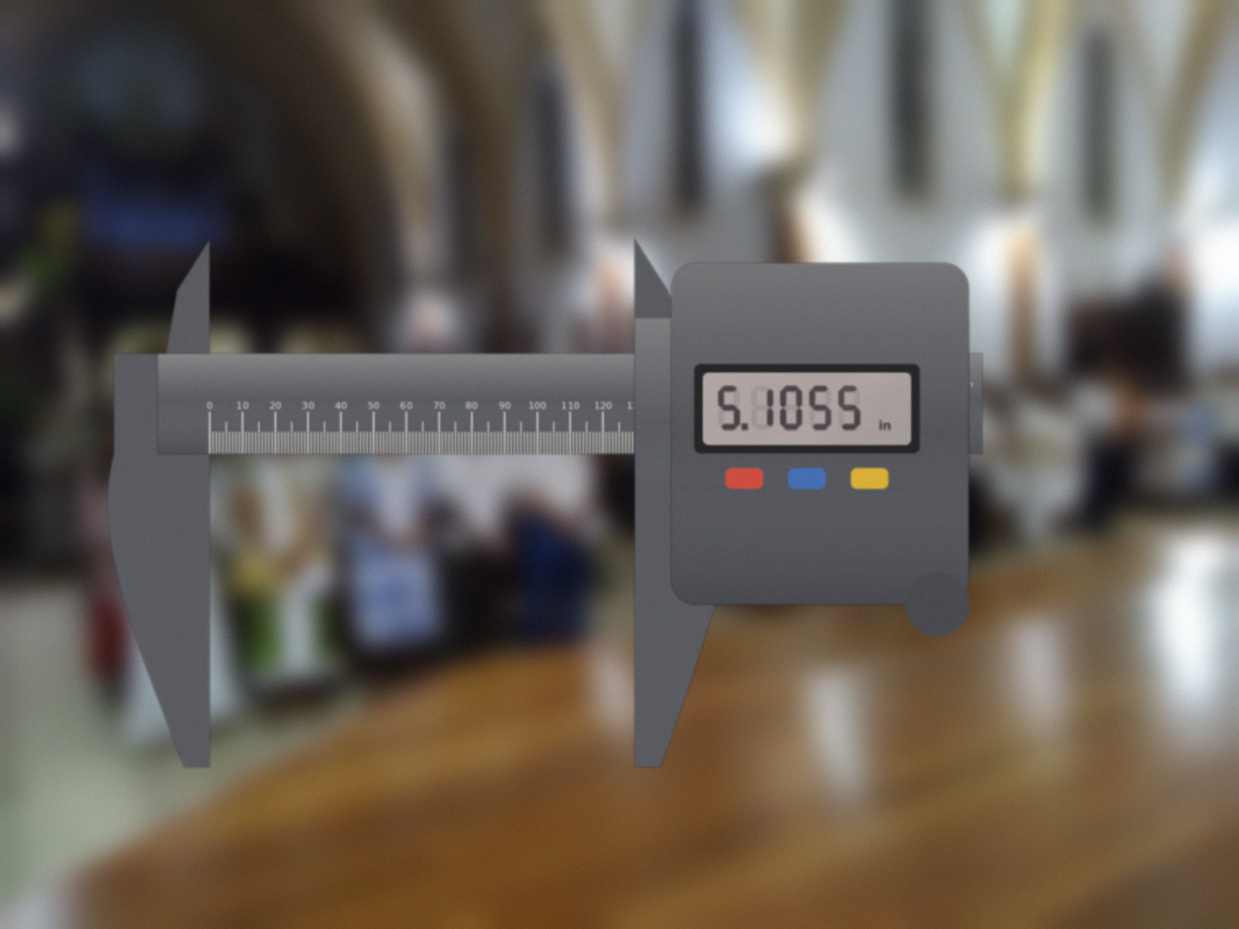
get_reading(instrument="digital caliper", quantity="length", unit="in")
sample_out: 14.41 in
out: 5.1055 in
